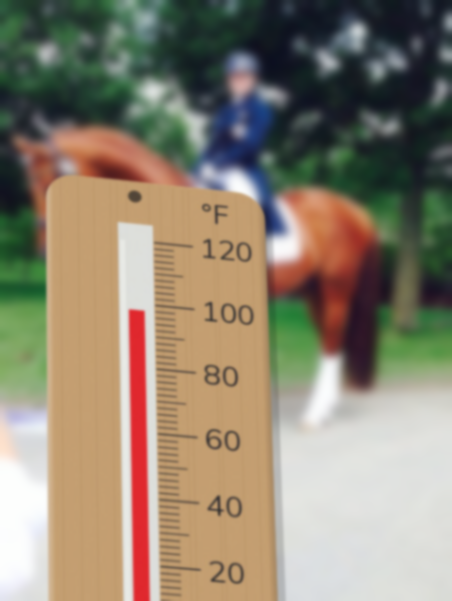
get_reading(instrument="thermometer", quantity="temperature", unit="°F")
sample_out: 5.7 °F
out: 98 °F
